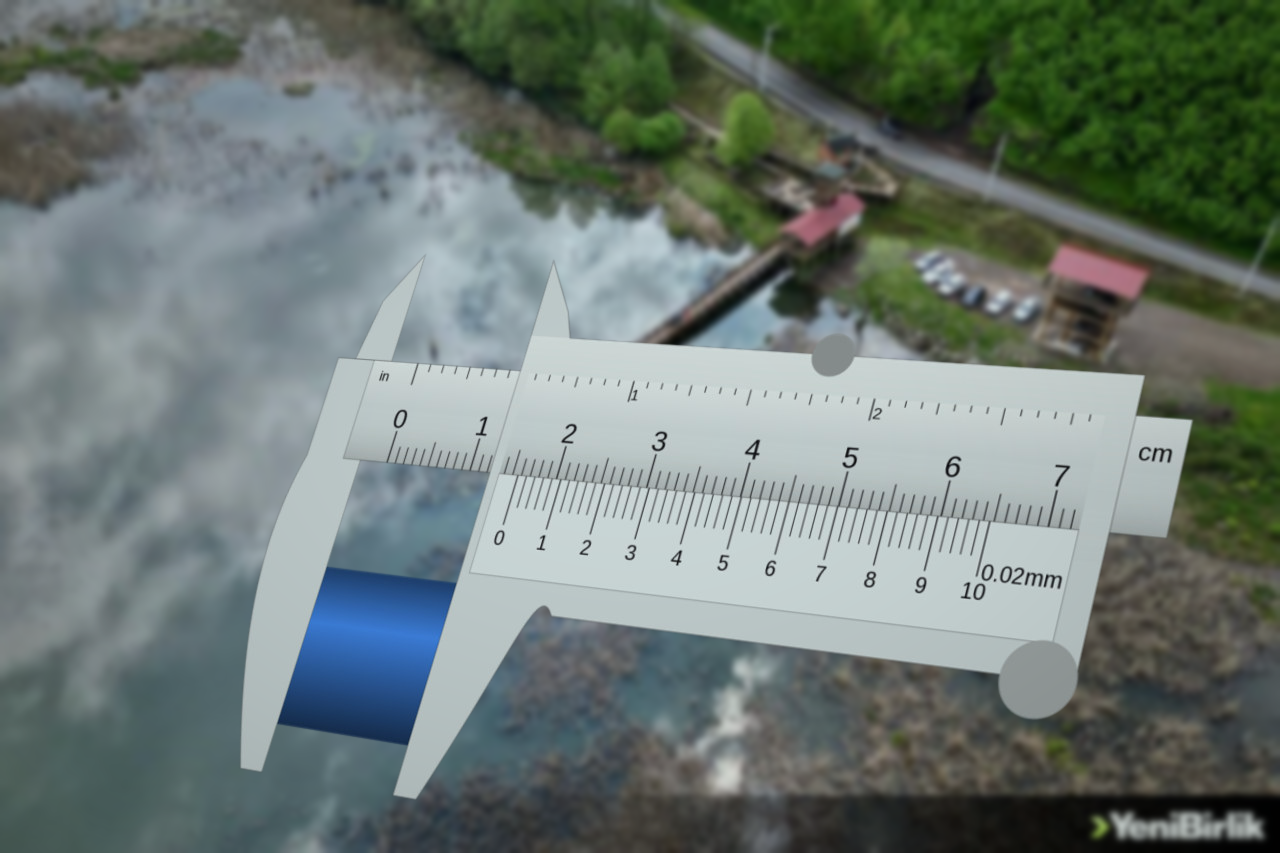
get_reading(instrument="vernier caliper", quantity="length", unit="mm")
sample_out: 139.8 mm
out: 15.6 mm
